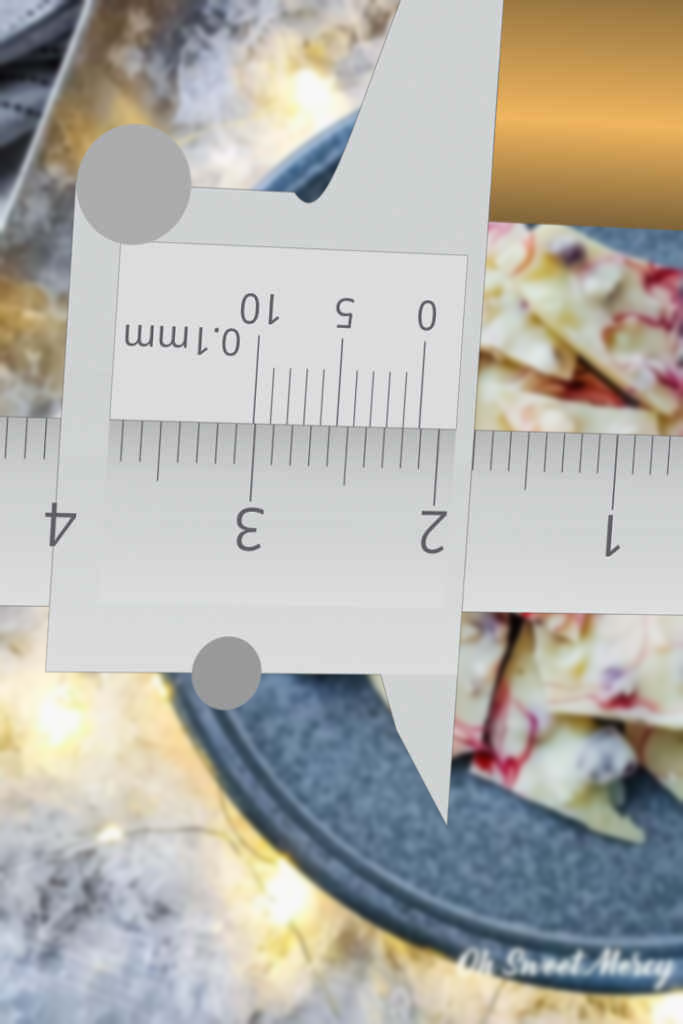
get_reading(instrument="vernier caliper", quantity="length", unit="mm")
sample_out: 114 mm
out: 21.1 mm
